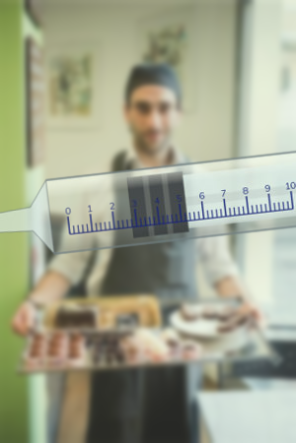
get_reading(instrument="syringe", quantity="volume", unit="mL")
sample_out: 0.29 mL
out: 2.8 mL
